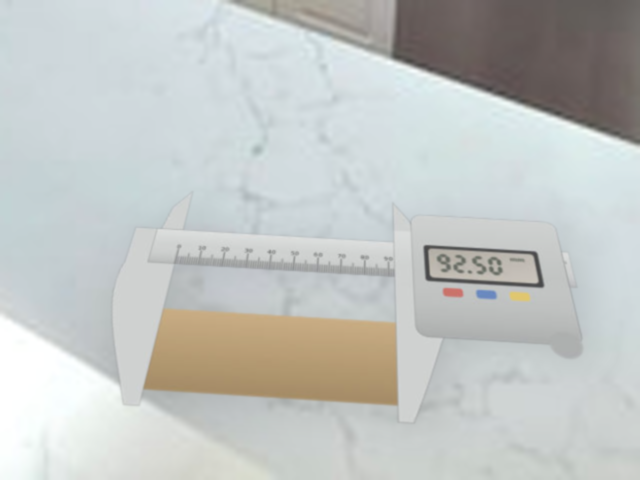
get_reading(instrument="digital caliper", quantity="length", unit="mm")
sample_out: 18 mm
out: 92.50 mm
